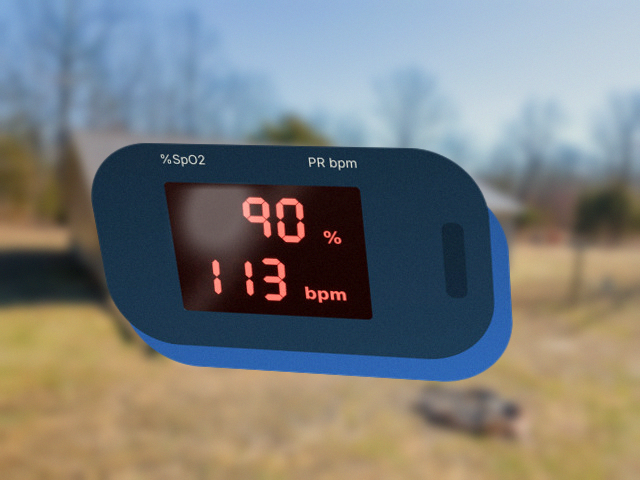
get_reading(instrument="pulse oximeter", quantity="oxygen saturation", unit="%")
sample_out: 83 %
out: 90 %
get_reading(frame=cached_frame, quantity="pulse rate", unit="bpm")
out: 113 bpm
